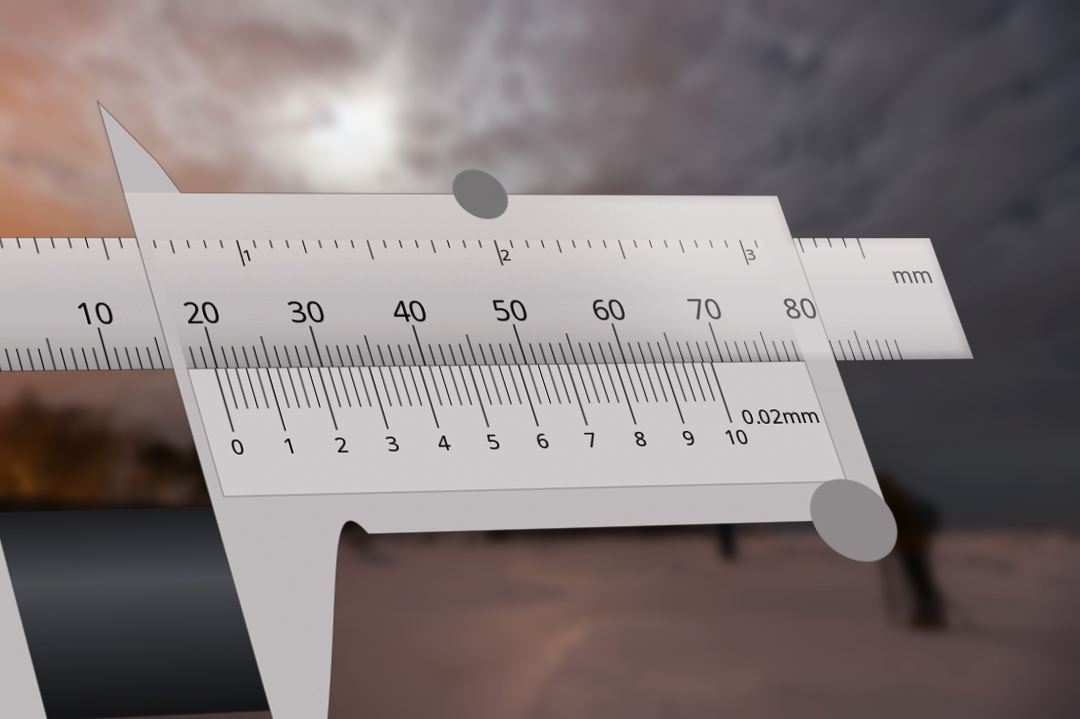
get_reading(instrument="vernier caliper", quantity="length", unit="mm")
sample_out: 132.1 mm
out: 19.8 mm
